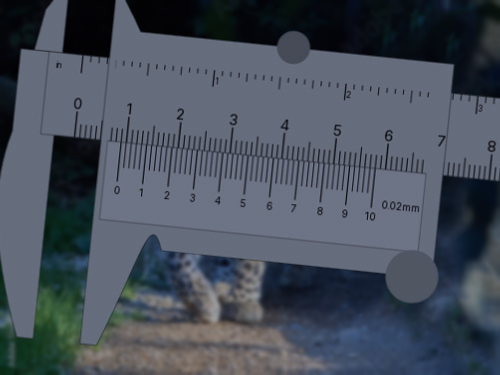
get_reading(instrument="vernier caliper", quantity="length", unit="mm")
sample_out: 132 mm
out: 9.0 mm
